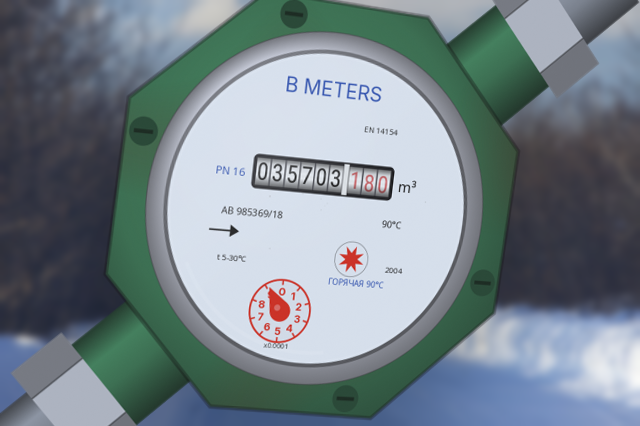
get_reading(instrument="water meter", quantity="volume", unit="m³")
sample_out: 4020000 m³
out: 35703.1799 m³
